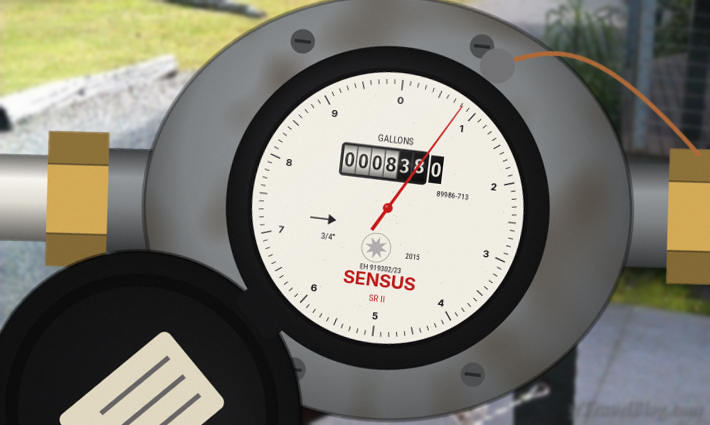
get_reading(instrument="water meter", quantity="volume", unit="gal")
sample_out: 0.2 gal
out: 8380.8 gal
